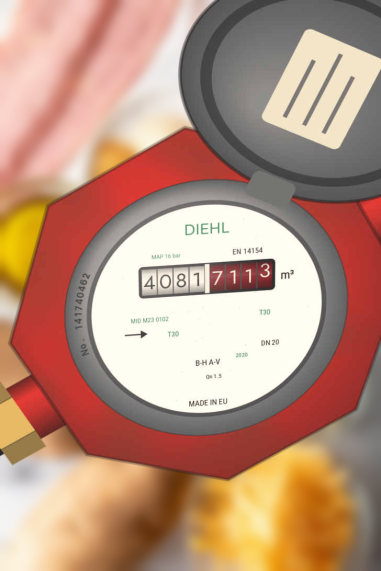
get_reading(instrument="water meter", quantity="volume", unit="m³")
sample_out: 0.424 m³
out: 4081.7113 m³
